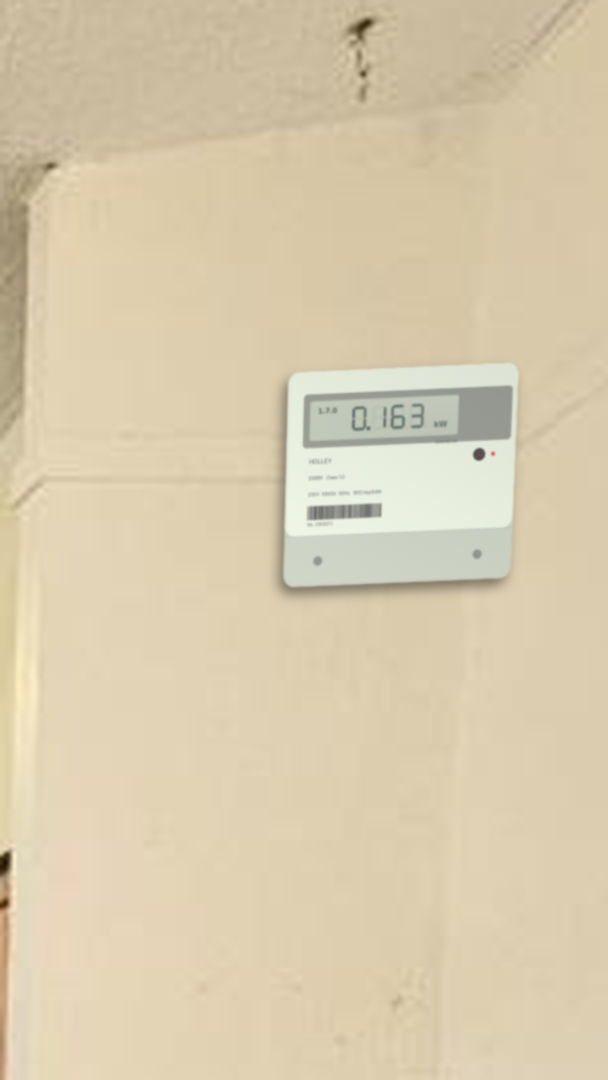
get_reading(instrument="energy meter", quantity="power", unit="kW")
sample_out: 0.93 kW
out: 0.163 kW
